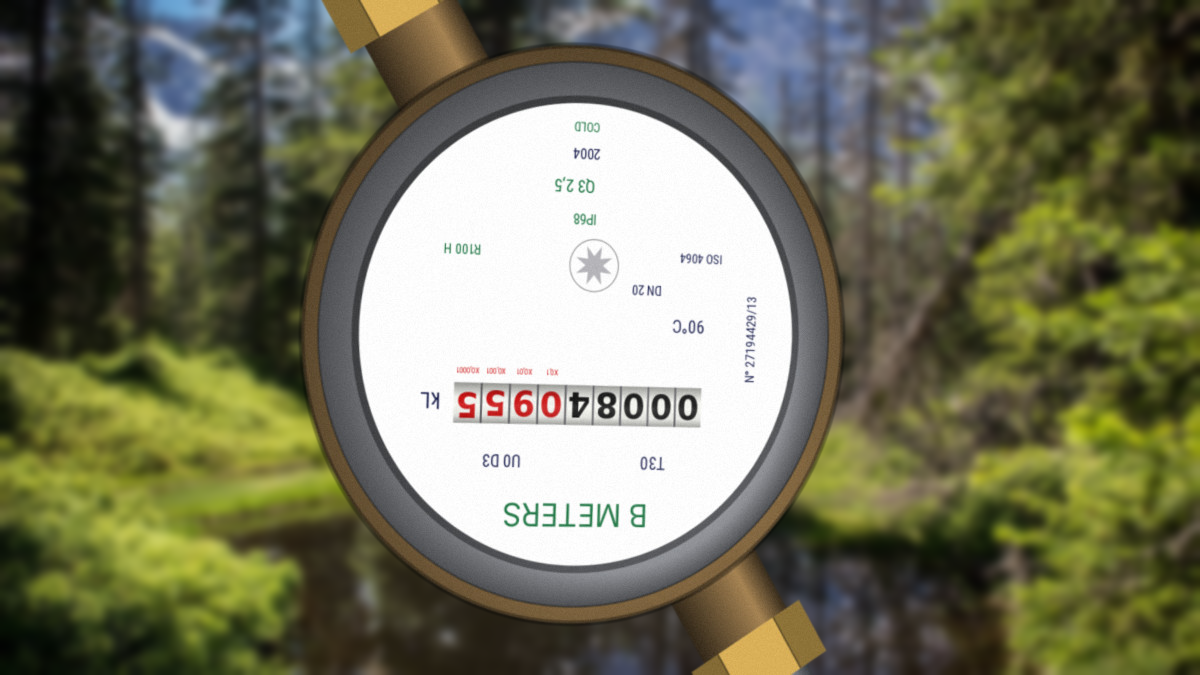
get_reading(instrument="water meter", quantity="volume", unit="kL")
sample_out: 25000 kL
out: 84.0955 kL
